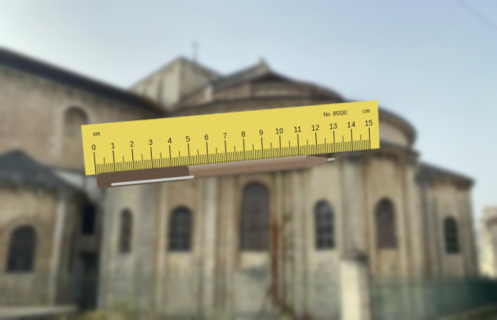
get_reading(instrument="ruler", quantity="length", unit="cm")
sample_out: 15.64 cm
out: 13 cm
